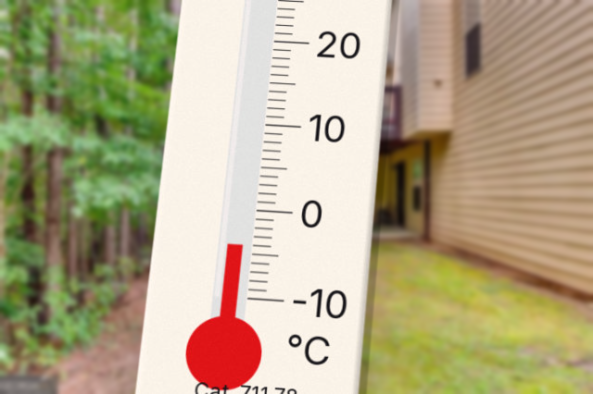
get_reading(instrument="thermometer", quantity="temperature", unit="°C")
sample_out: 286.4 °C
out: -4 °C
